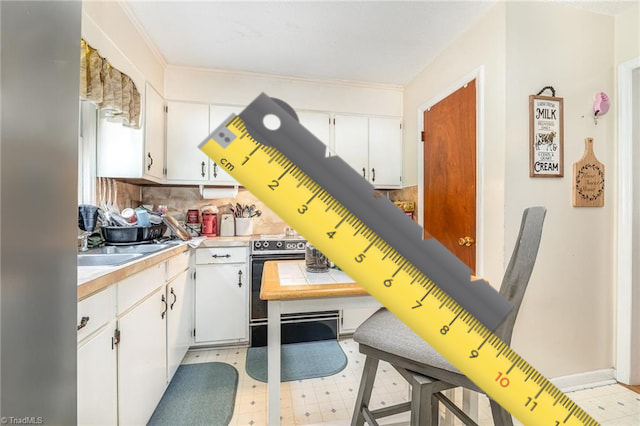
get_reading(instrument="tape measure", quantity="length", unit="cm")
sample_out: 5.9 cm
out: 9 cm
